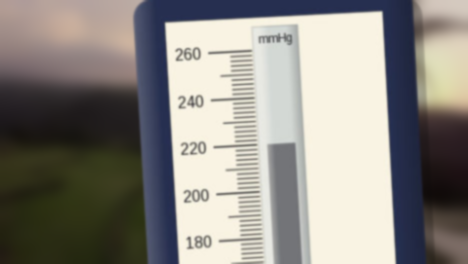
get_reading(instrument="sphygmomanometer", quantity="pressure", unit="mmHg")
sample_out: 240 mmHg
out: 220 mmHg
